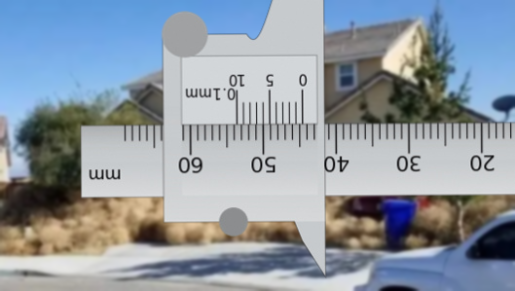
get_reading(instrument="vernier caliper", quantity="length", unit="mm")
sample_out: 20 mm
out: 44.6 mm
